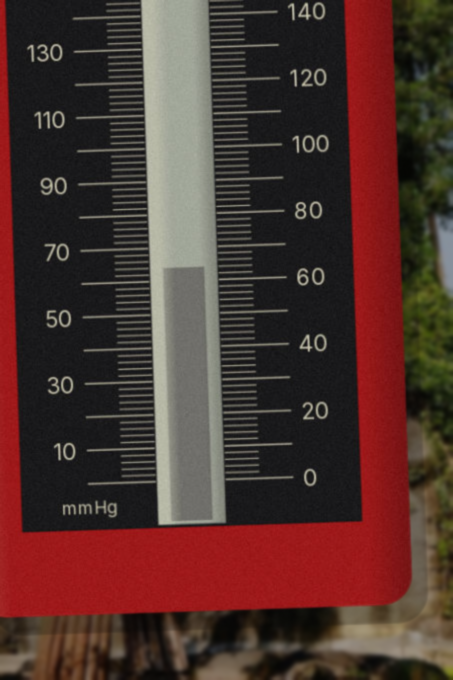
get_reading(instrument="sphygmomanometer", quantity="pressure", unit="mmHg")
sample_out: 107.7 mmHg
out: 64 mmHg
